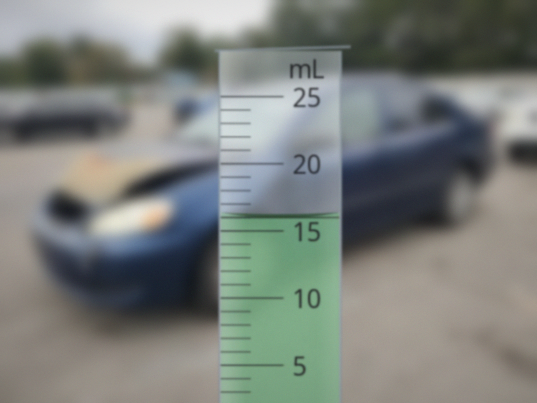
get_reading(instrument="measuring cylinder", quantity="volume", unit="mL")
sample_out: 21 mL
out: 16 mL
